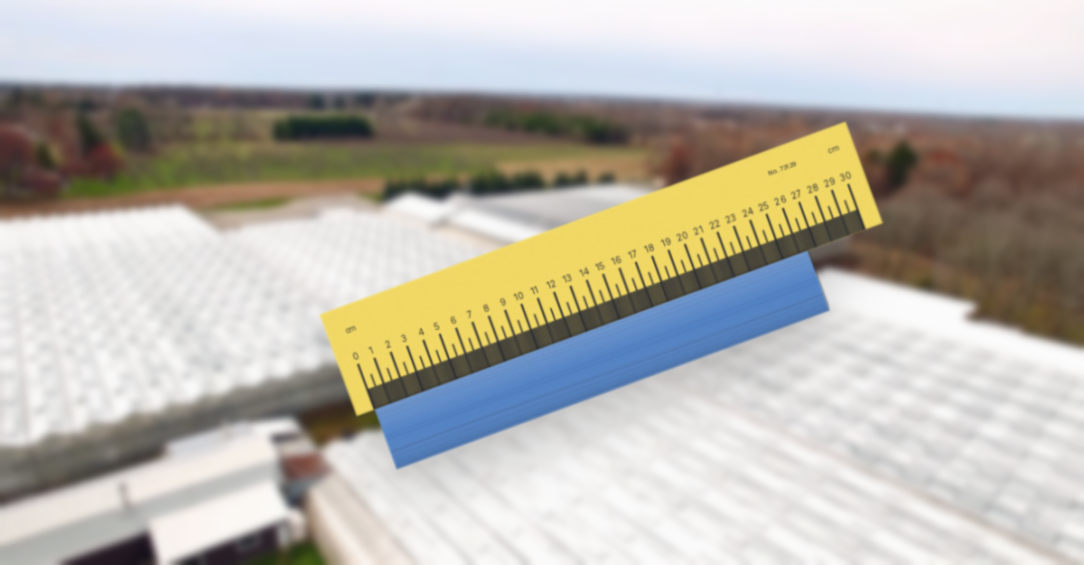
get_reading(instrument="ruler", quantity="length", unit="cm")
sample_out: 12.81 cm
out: 26.5 cm
